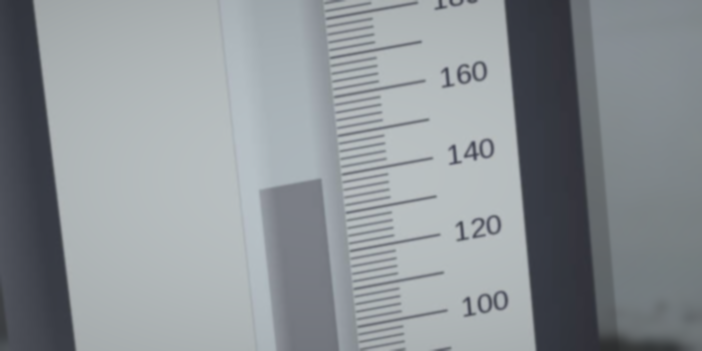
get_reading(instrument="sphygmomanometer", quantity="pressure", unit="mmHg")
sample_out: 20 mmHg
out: 140 mmHg
